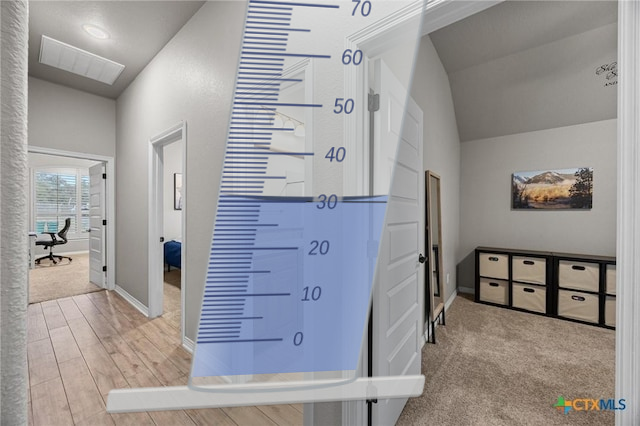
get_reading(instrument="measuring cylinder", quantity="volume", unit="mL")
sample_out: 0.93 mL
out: 30 mL
